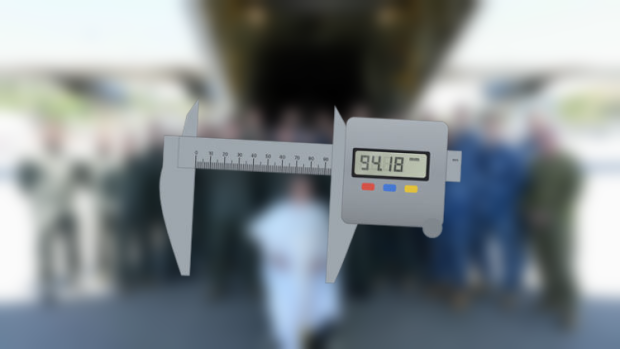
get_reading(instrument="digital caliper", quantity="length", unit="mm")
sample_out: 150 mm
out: 94.18 mm
